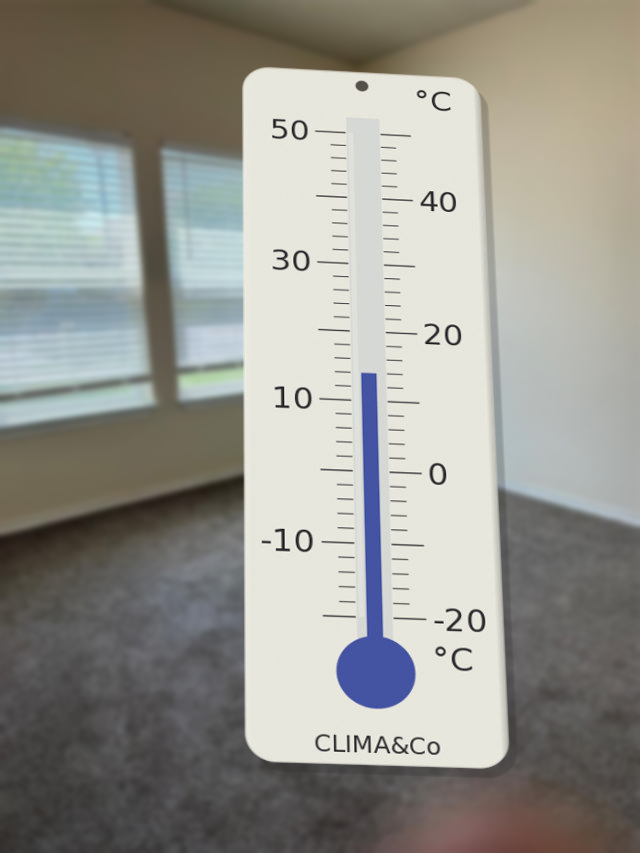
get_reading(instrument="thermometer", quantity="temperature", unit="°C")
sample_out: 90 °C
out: 14 °C
